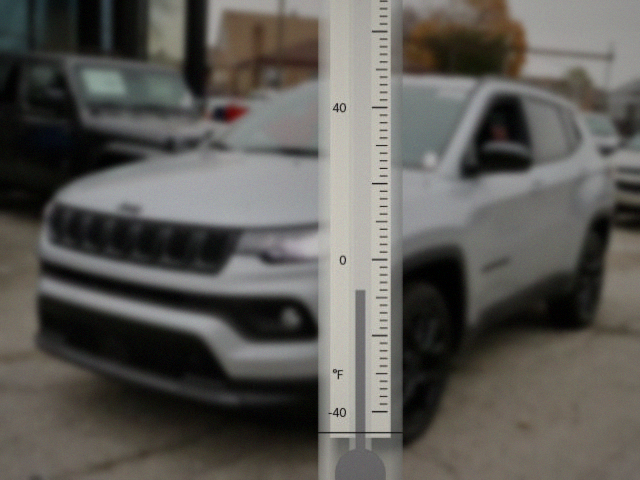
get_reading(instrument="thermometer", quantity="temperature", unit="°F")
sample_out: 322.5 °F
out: -8 °F
